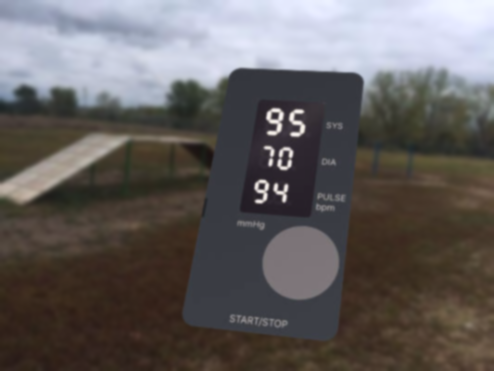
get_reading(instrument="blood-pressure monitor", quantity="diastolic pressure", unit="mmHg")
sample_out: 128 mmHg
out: 70 mmHg
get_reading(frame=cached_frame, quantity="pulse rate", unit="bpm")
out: 94 bpm
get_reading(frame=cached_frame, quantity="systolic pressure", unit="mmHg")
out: 95 mmHg
